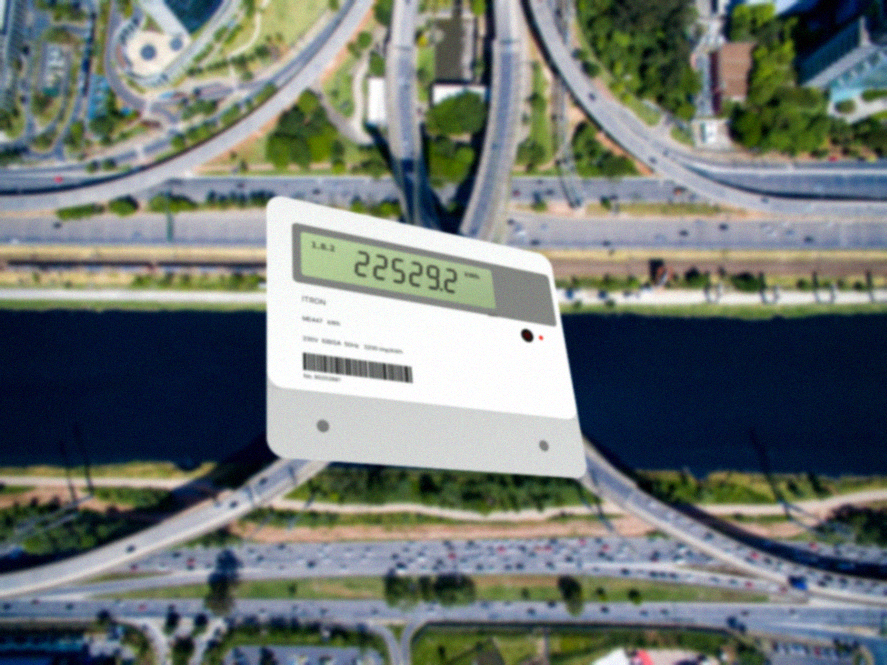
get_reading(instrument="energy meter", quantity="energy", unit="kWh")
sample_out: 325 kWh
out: 22529.2 kWh
